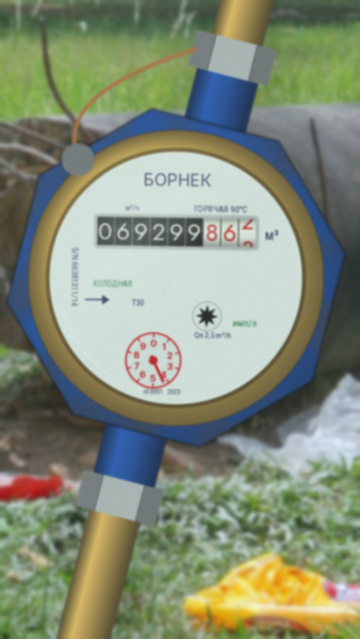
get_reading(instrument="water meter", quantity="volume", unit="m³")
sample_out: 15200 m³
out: 69299.8624 m³
